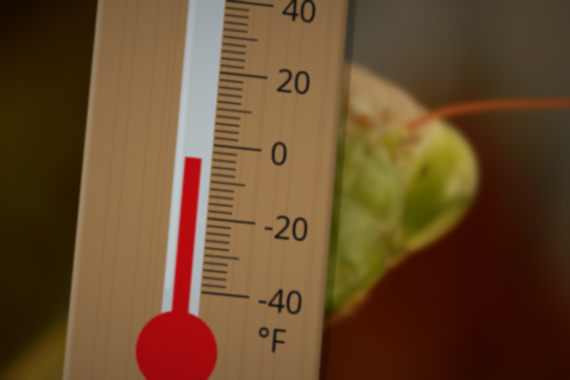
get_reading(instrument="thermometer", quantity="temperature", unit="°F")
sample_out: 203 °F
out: -4 °F
